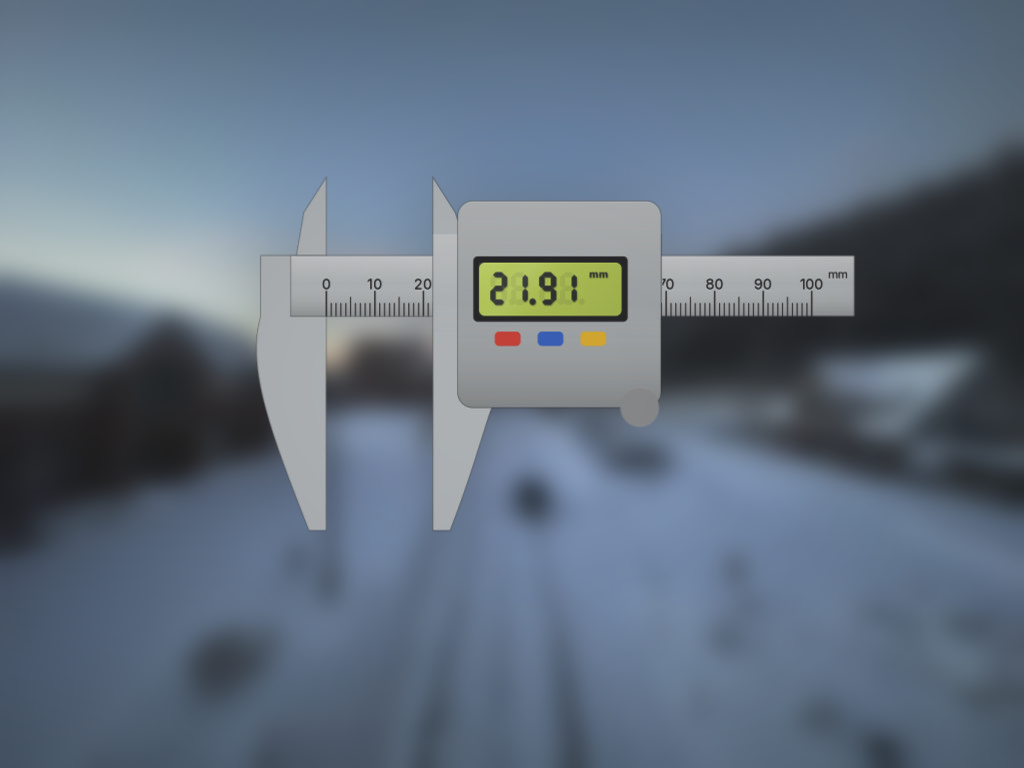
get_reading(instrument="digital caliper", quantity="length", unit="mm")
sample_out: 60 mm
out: 21.91 mm
